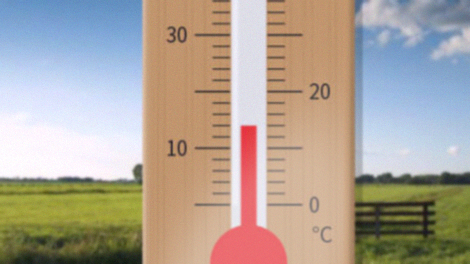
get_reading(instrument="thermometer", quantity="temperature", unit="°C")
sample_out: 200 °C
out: 14 °C
